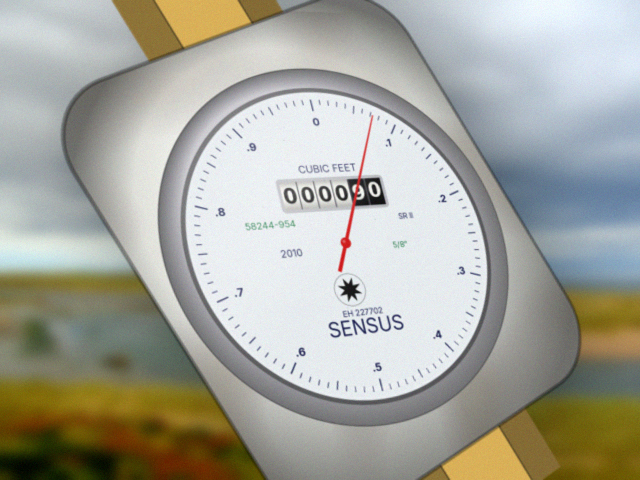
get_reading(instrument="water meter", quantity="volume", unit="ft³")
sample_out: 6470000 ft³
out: 90.07 ft³
